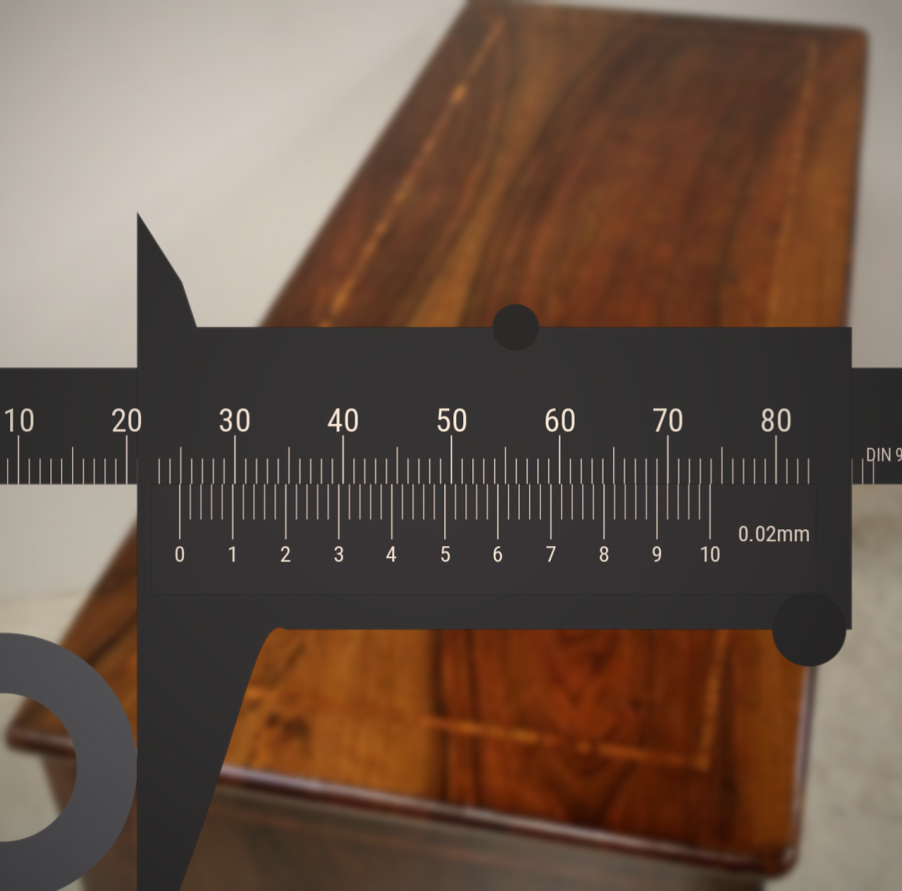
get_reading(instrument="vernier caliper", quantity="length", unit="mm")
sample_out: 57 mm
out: 24.9 mm
